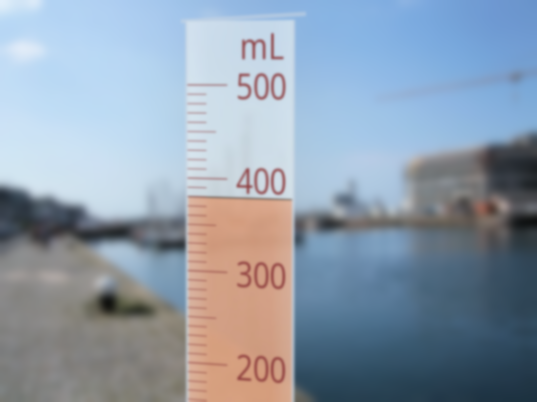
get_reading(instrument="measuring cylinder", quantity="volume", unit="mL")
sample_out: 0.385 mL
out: 380 mL
